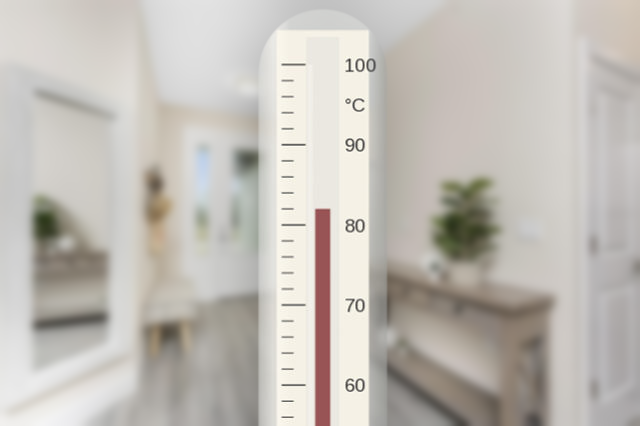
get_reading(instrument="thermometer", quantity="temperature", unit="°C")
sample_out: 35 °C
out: 82 °C
